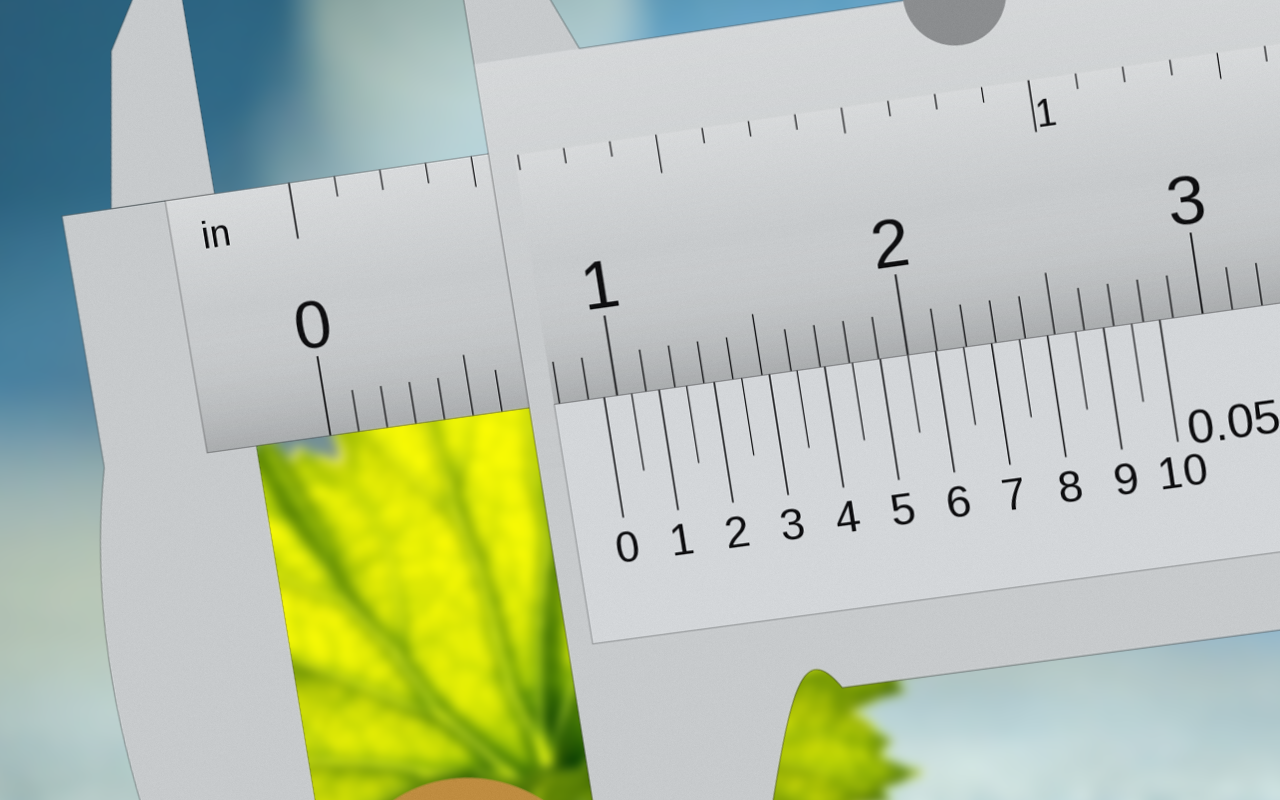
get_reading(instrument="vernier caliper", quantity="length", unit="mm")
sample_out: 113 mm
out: 9.55 mm
